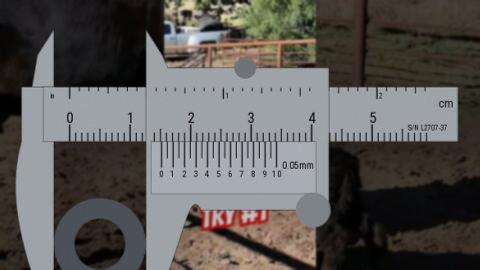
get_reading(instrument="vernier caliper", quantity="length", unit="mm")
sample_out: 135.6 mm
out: 15.2 mm
